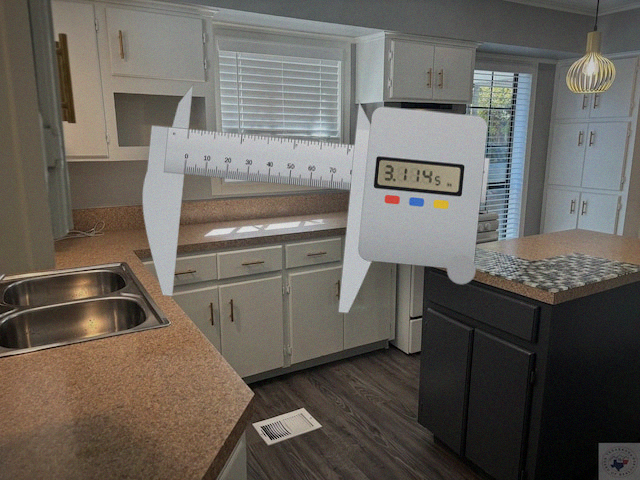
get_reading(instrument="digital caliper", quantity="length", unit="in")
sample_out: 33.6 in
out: 3.1145 in
